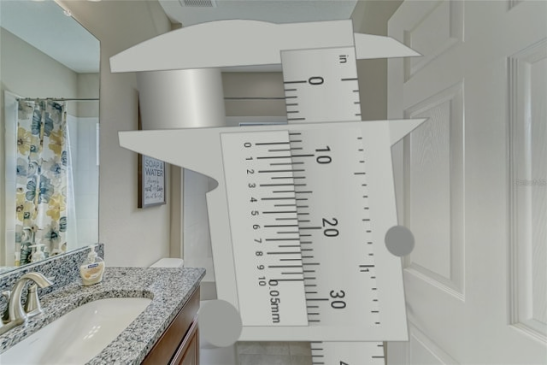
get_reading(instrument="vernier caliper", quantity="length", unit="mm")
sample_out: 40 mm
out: 8.2 mm
